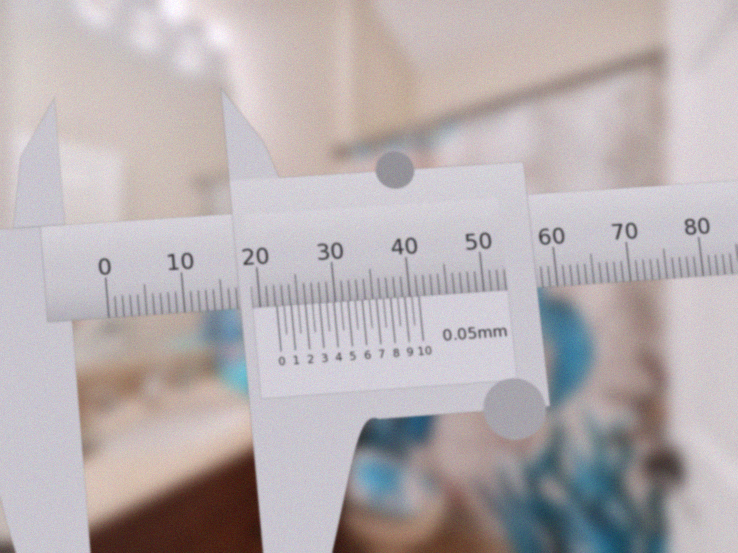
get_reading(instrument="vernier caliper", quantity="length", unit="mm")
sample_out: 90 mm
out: 22.2 mm
